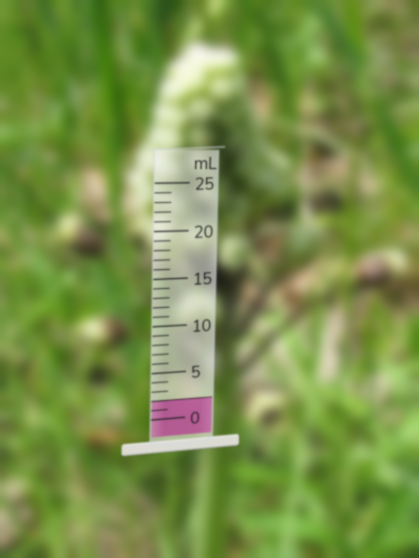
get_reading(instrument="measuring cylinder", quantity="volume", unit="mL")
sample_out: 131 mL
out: 2 mL
